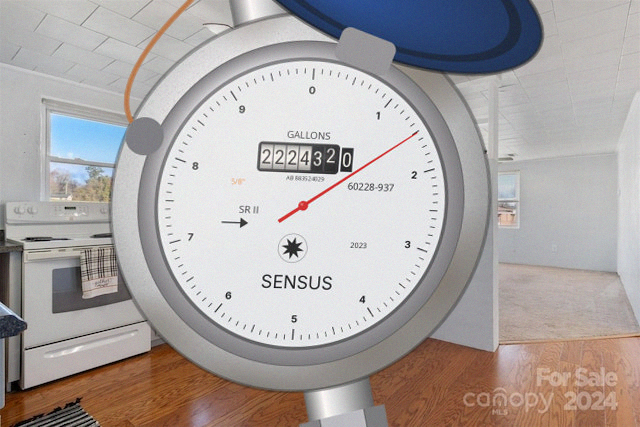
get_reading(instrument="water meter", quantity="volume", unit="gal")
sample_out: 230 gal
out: 2224321.5 gal
